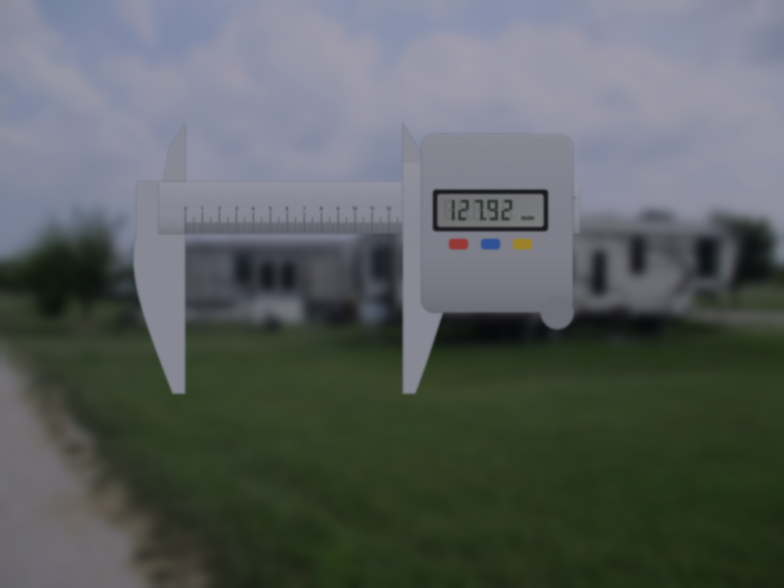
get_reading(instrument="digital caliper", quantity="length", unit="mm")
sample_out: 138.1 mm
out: 127.92 mm
